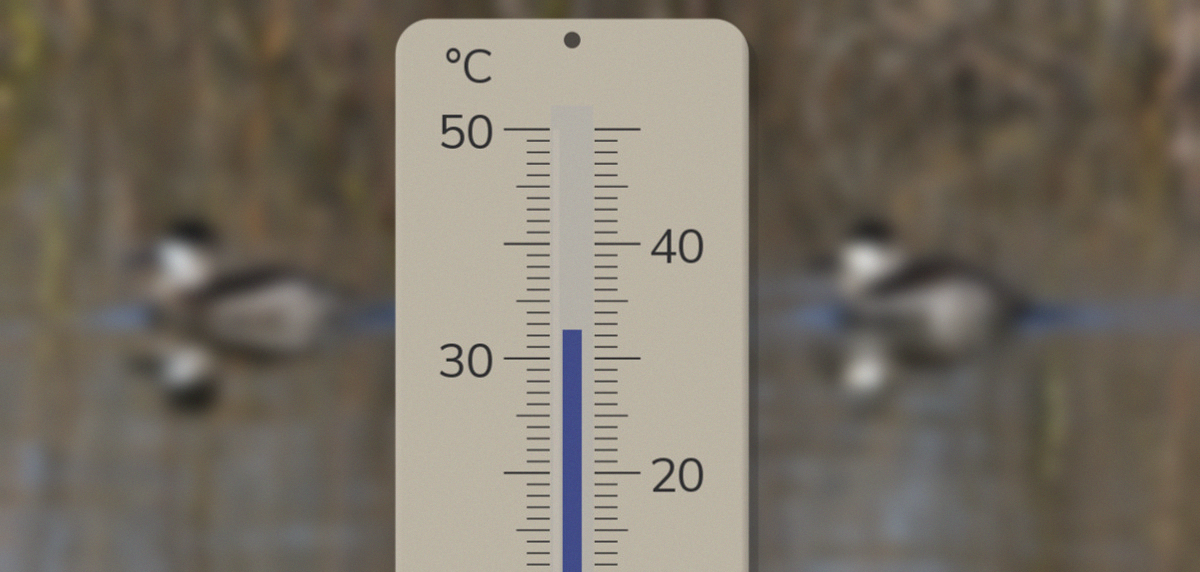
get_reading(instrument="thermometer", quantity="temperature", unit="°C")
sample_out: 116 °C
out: 32.5 °C
